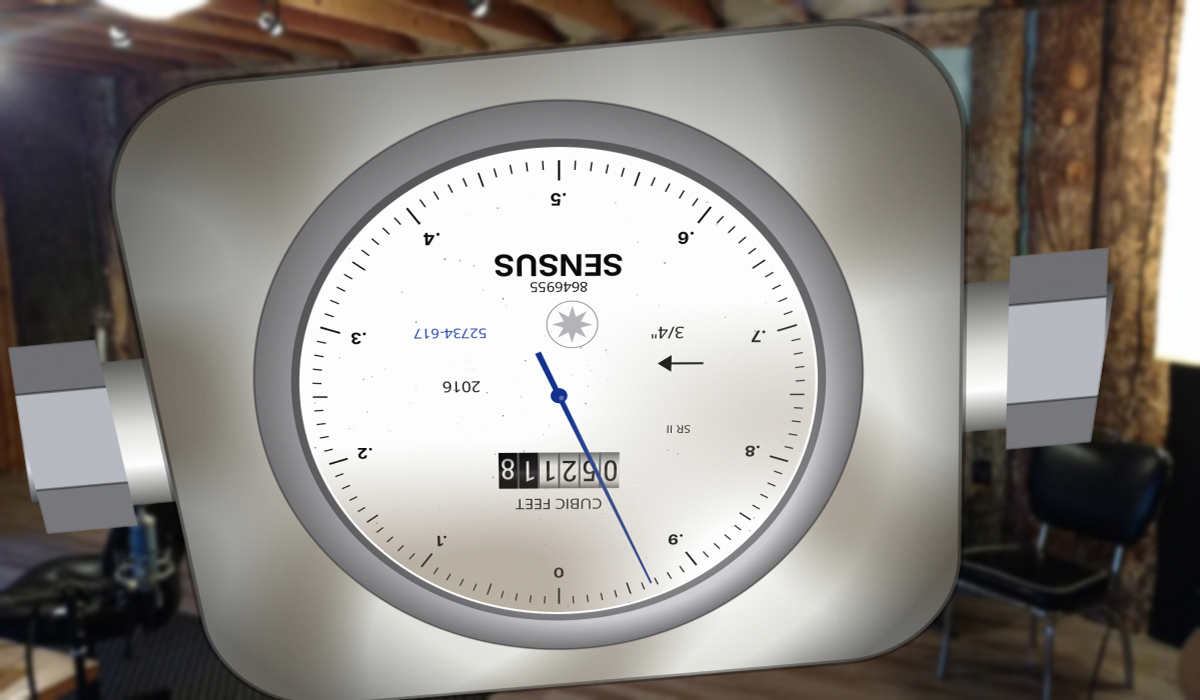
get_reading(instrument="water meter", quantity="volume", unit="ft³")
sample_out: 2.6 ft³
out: 52117.93 ft³
